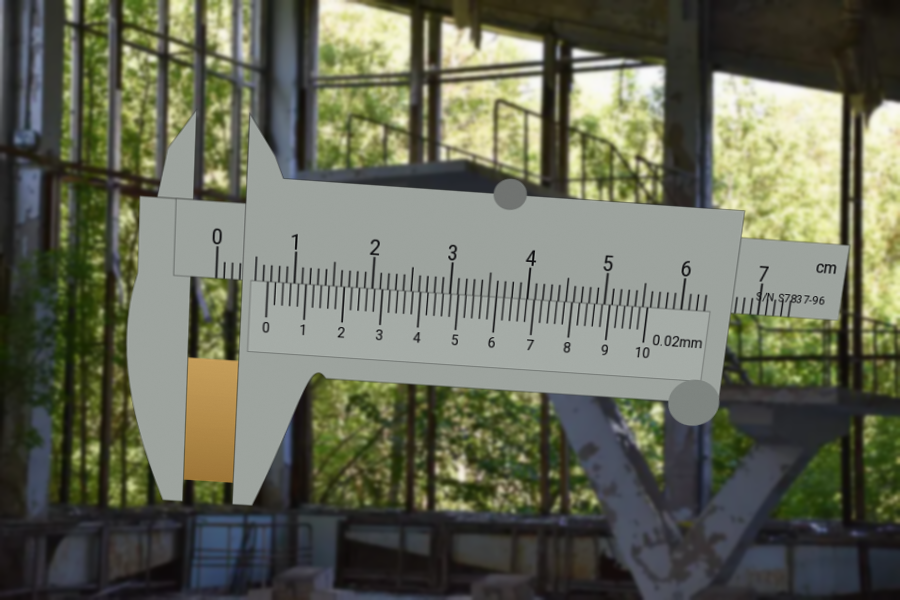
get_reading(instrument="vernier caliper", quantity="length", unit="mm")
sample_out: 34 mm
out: 6.6 mm
